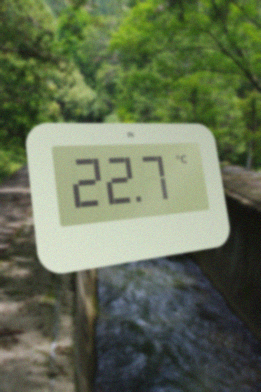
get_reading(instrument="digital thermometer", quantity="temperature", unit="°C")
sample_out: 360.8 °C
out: 22.7 °C
